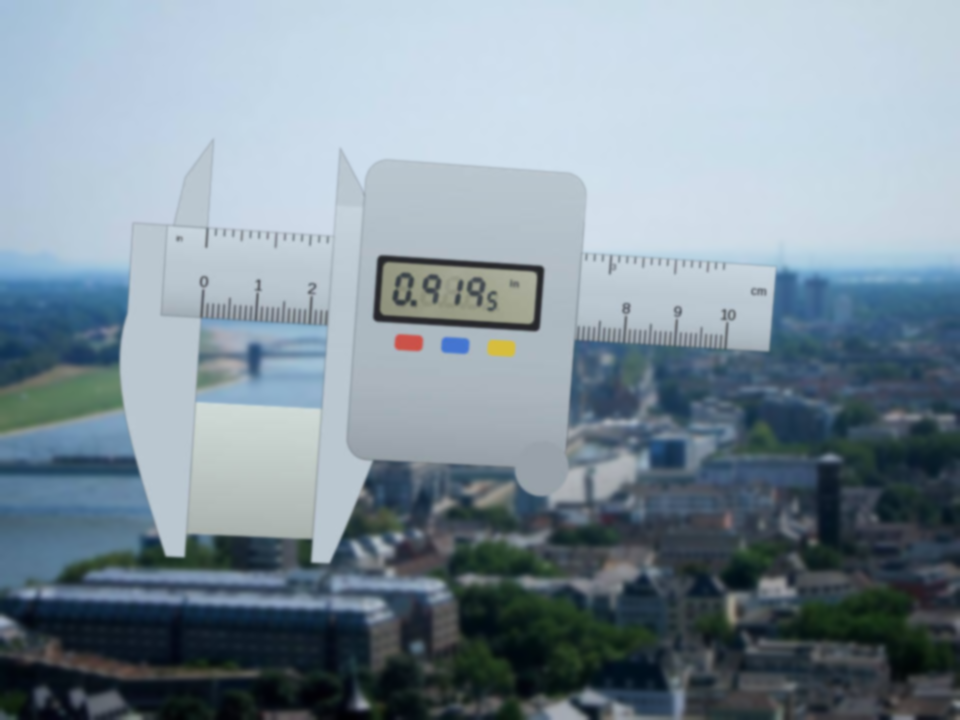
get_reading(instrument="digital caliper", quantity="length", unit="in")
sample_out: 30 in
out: 0.9195 in
